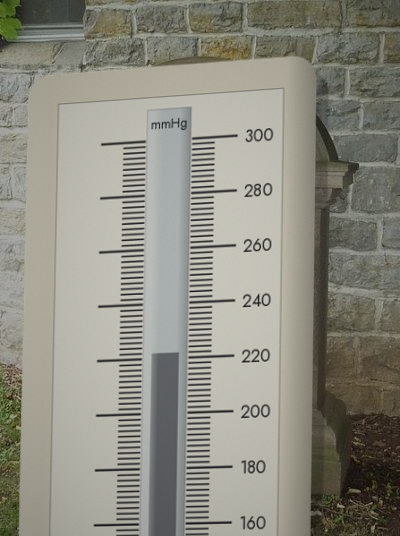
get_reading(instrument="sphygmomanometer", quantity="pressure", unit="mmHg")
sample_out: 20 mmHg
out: 222 mmHg
